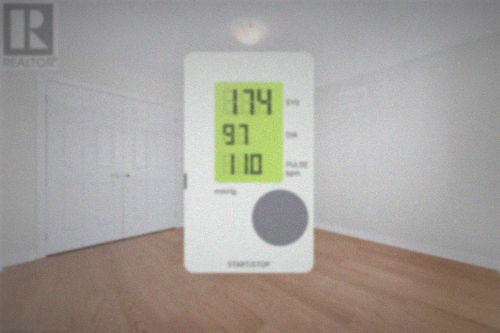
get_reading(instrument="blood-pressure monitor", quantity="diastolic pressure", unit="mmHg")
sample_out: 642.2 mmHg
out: 97 mmHg
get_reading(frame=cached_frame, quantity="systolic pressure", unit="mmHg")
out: 174 mmHg
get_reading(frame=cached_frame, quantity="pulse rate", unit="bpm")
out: 110 bpm
